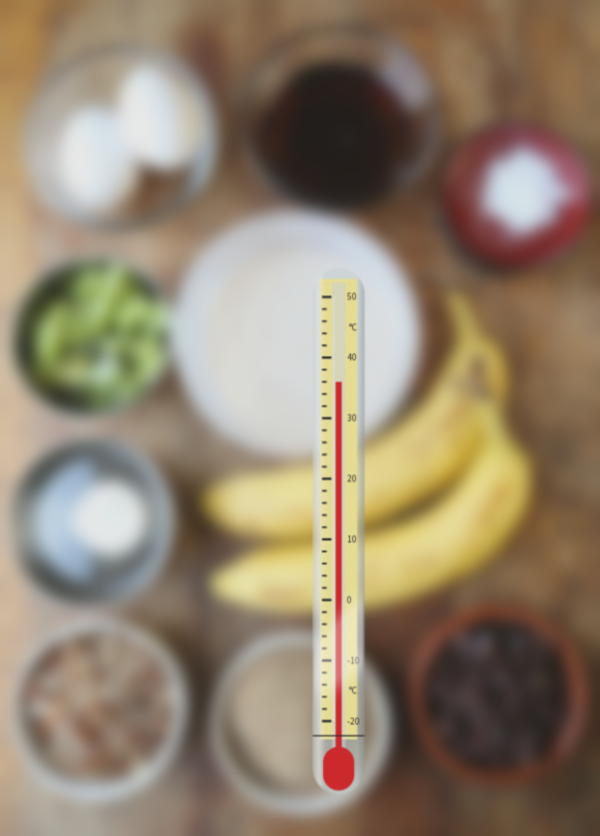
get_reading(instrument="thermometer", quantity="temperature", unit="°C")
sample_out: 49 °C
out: 36 °C
